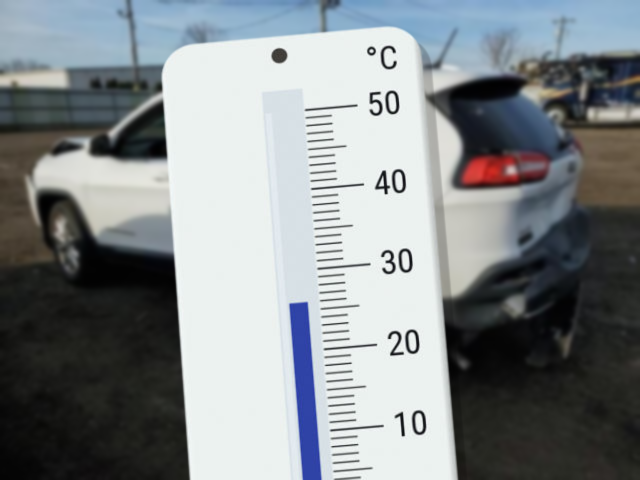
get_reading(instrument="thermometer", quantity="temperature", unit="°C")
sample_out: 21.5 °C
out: 26 °C
